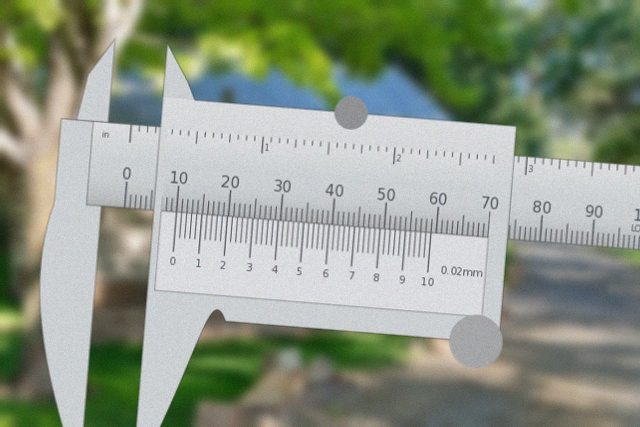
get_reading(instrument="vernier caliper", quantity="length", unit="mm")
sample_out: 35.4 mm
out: 10.0 mm
